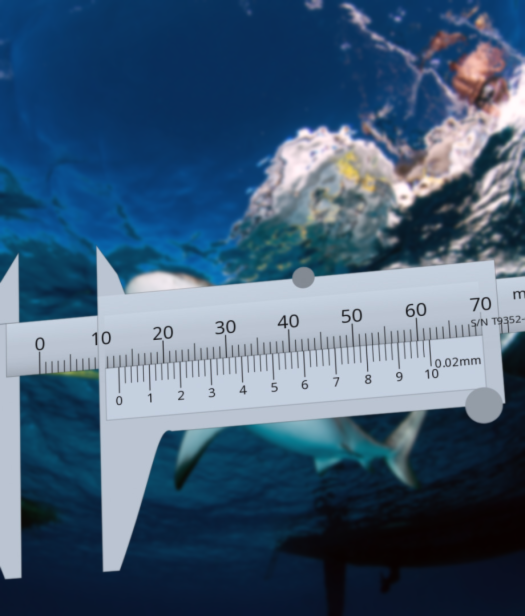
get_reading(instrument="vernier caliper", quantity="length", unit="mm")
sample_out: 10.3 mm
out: 12.8 mm
